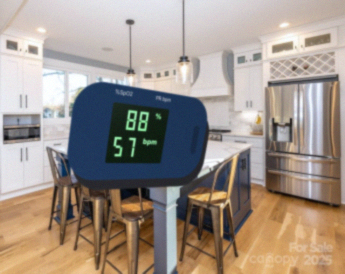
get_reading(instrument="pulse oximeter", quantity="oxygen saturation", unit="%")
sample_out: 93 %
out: 88 %
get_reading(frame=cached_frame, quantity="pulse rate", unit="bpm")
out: 57 bpm
